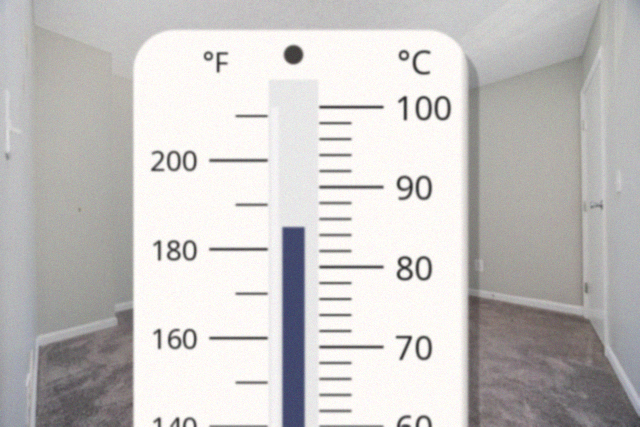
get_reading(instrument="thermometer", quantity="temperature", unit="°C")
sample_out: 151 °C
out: 85 °C
